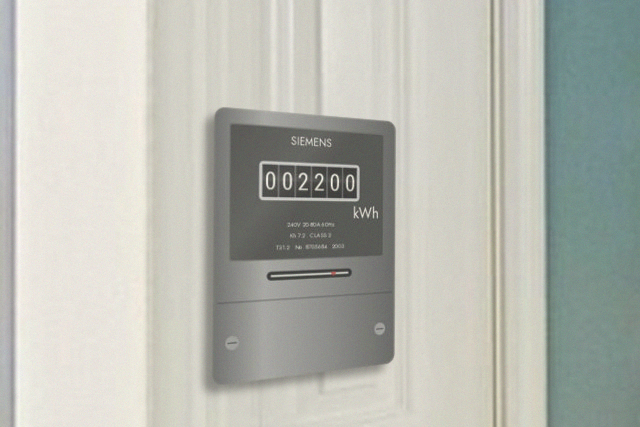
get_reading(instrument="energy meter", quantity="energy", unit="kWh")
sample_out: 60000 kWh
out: 2200 kWh
